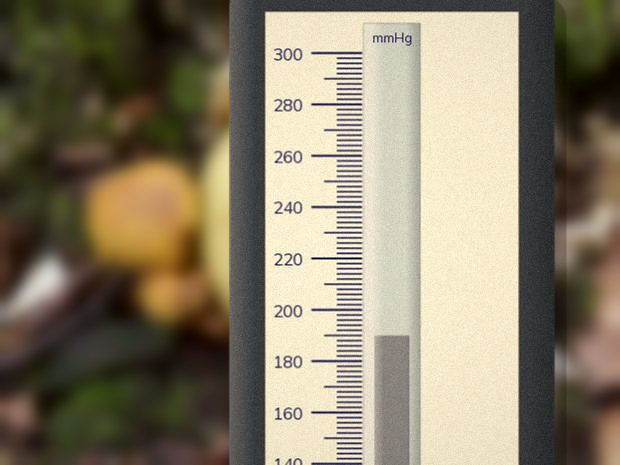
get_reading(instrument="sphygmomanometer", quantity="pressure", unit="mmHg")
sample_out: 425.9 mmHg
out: 190 mmHg
